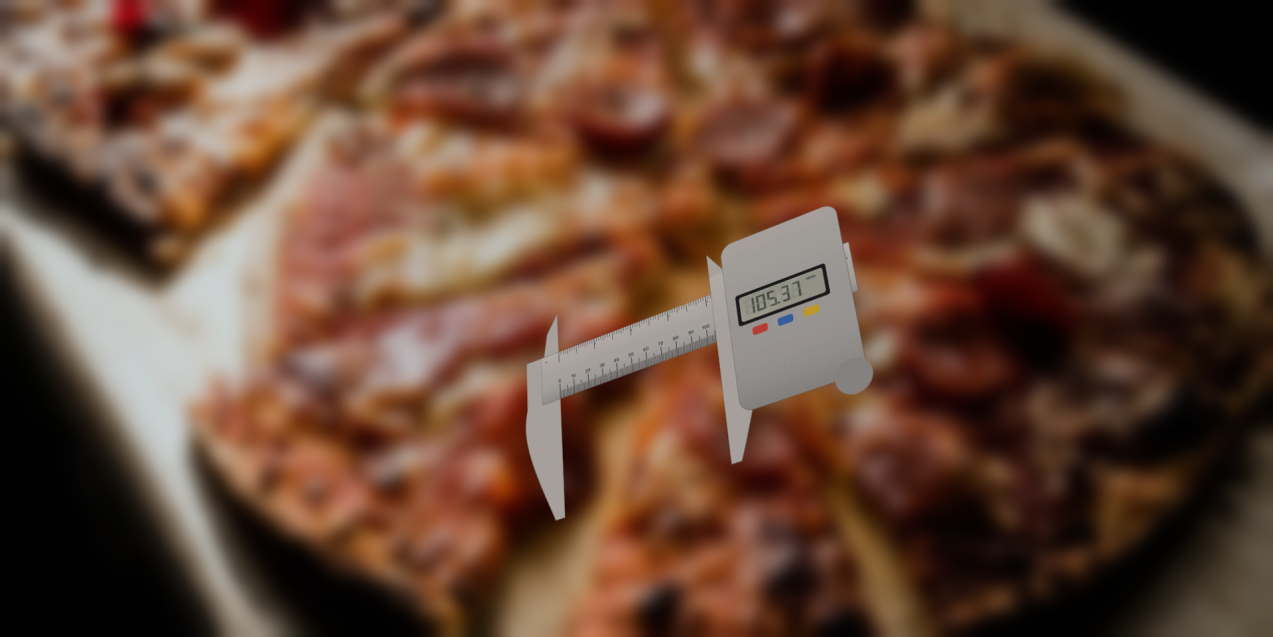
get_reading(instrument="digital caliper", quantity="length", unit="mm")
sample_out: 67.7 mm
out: 105.37 mm
